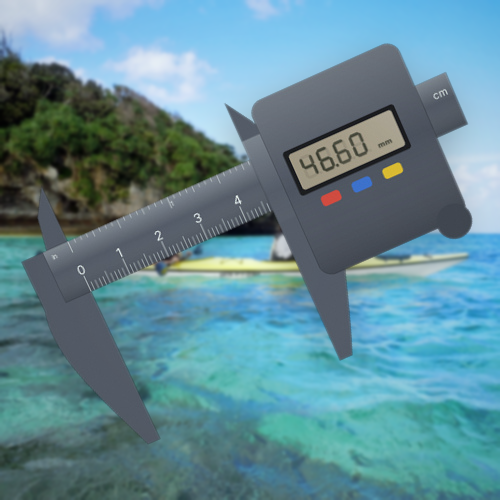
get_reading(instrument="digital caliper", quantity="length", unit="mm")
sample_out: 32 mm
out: 46.60 mm
